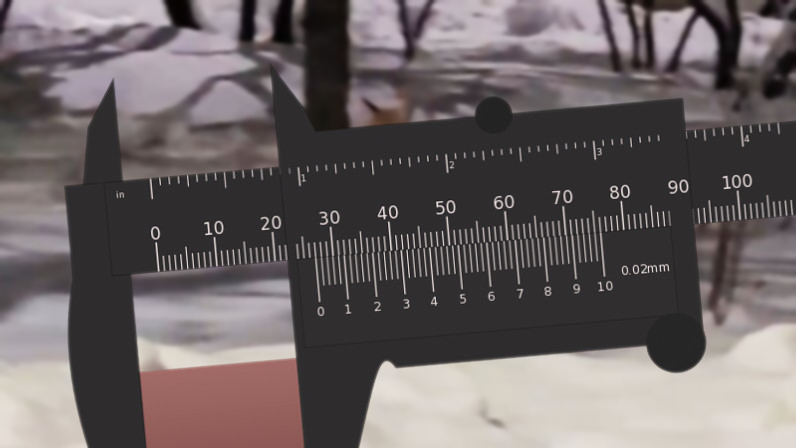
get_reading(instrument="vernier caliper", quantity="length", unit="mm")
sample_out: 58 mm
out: 27.0 mm
